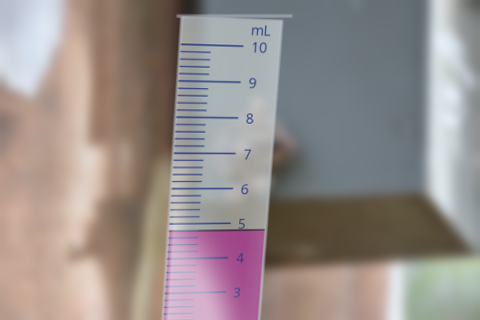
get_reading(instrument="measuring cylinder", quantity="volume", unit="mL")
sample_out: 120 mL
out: 4.8 mL
